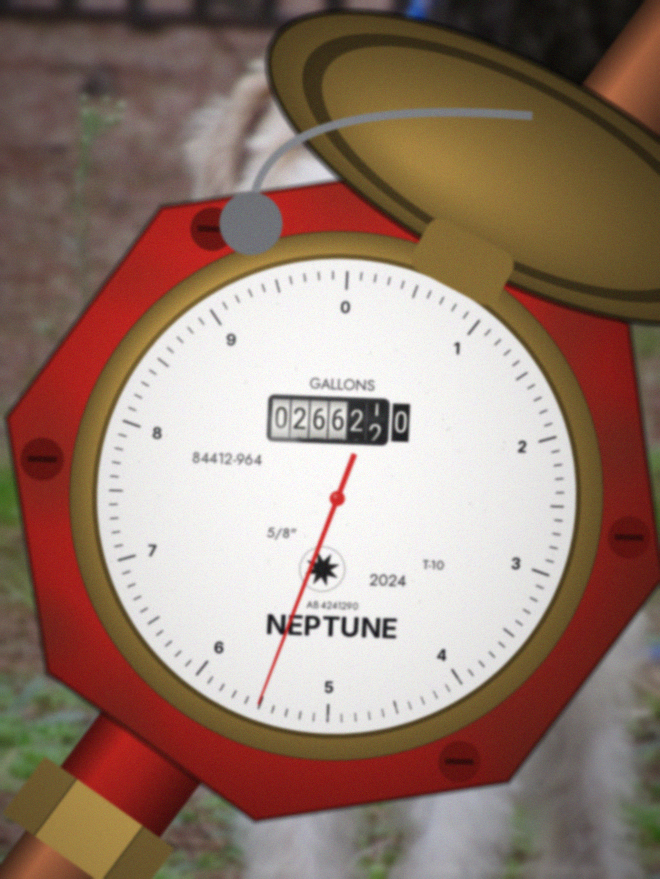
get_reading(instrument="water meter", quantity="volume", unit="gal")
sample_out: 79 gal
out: 266215.5 gal
